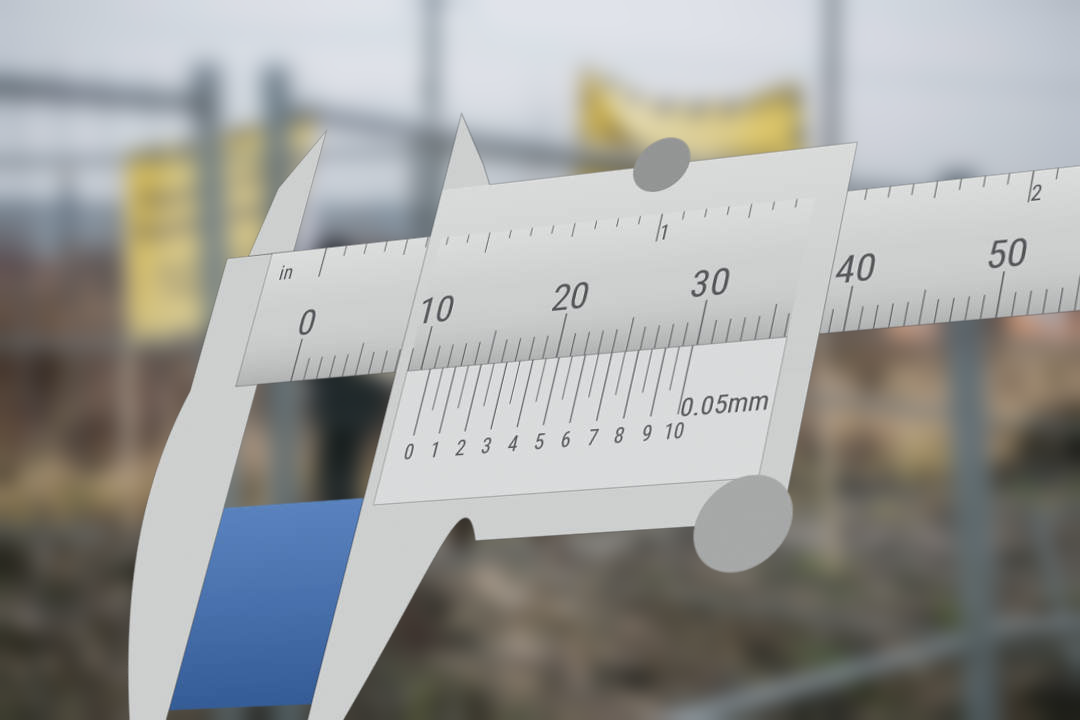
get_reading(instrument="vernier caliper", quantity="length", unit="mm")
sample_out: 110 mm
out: 10.7 mm
